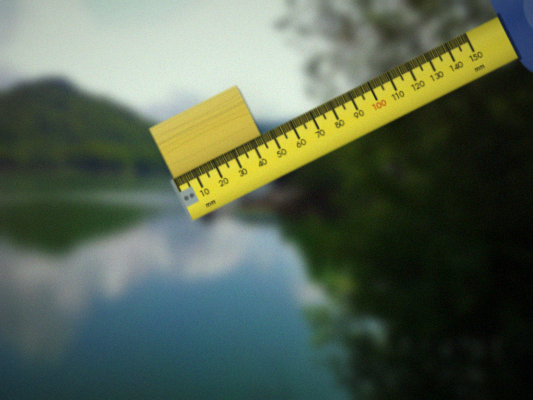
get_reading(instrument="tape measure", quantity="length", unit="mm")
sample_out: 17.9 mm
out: 45 mm
